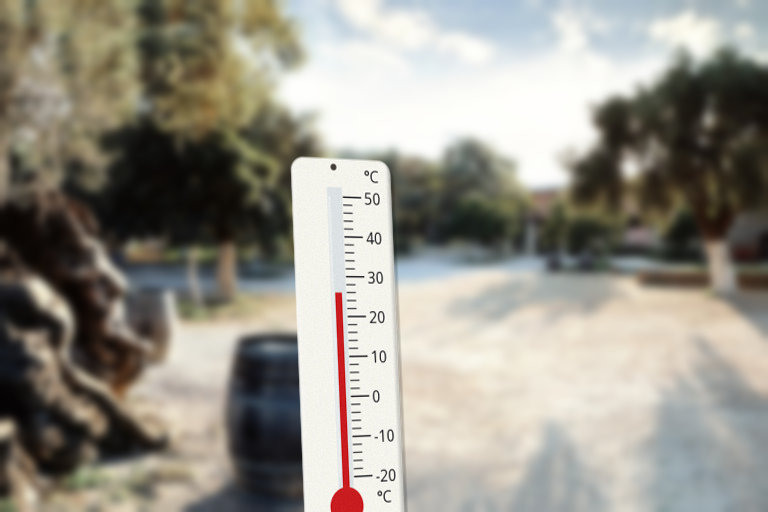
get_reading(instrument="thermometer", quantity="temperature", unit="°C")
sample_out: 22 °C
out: 26 °C
